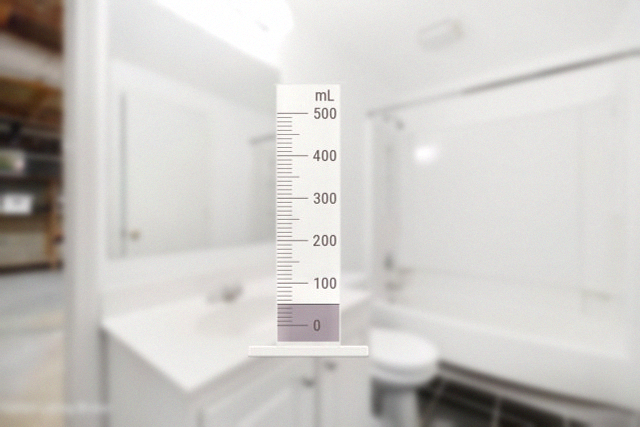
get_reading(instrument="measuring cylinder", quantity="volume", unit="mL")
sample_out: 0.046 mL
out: 50 mL
